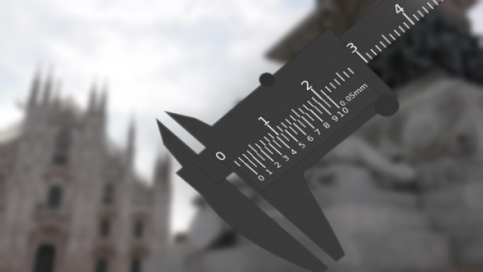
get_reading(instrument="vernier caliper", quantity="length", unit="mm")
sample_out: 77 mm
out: 2.0 mm
